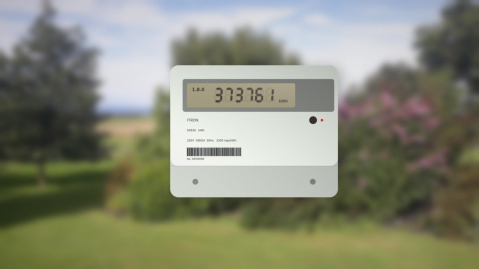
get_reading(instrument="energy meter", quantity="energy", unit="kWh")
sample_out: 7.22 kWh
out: 373761 kWh
